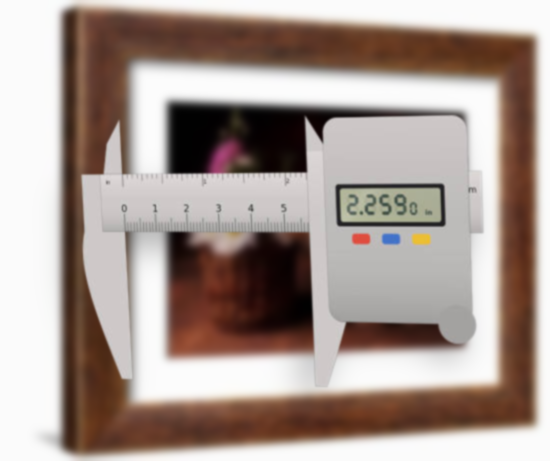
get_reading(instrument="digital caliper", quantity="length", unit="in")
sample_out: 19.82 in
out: 2.2590 in
